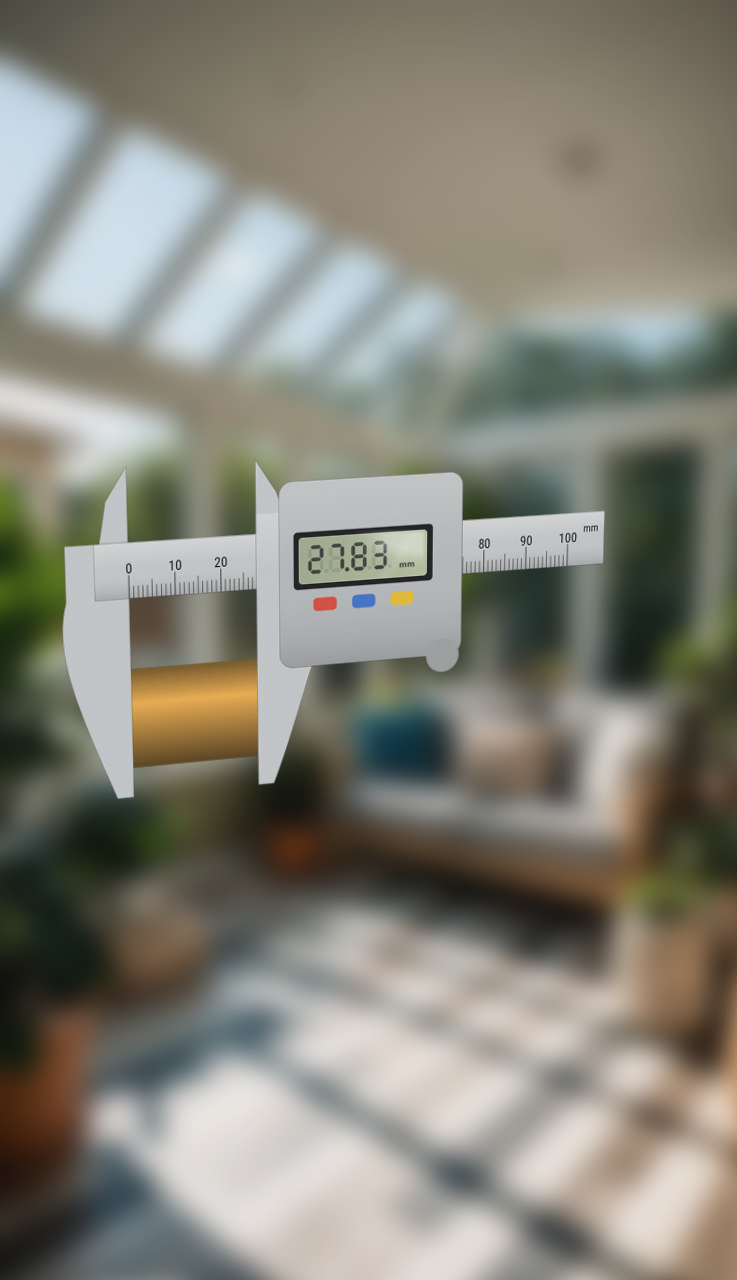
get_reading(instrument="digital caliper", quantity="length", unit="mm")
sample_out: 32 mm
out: 27.83 mm
